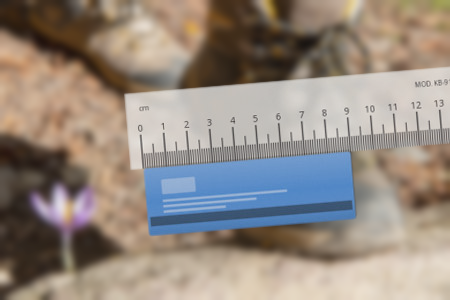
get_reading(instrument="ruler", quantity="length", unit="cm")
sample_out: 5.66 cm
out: 9 cm
